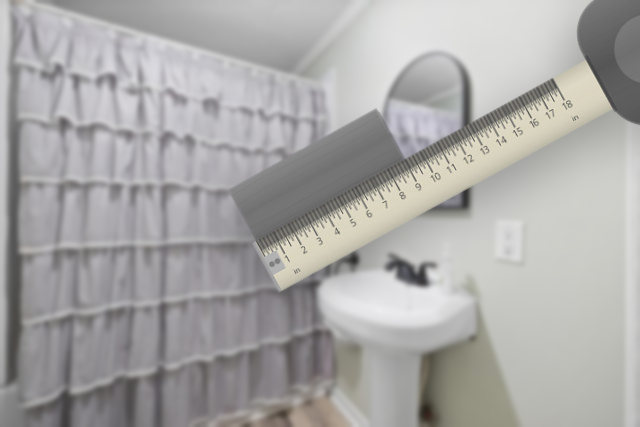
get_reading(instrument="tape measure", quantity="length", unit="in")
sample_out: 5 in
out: 9 in
